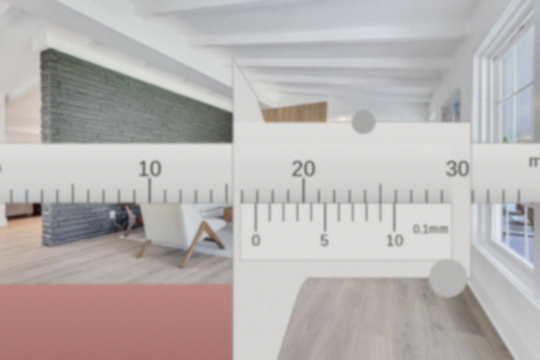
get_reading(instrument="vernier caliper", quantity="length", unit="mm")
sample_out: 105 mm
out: 16.9 mm
